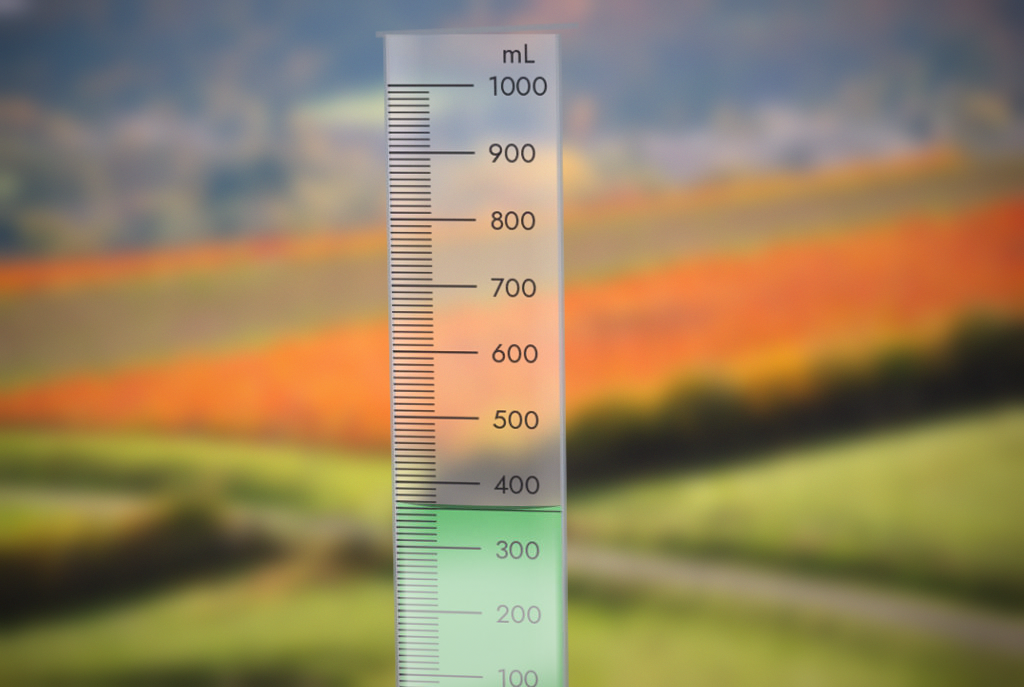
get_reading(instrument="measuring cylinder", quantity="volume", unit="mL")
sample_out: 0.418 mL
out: 360 mL
